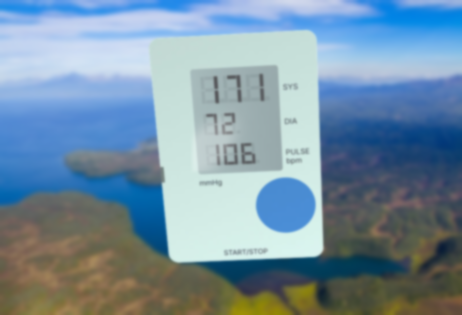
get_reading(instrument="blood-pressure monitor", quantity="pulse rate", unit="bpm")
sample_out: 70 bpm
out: 106 bpm
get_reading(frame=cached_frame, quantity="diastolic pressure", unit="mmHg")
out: 72 mmHg
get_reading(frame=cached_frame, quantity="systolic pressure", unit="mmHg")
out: 171 mmHg
